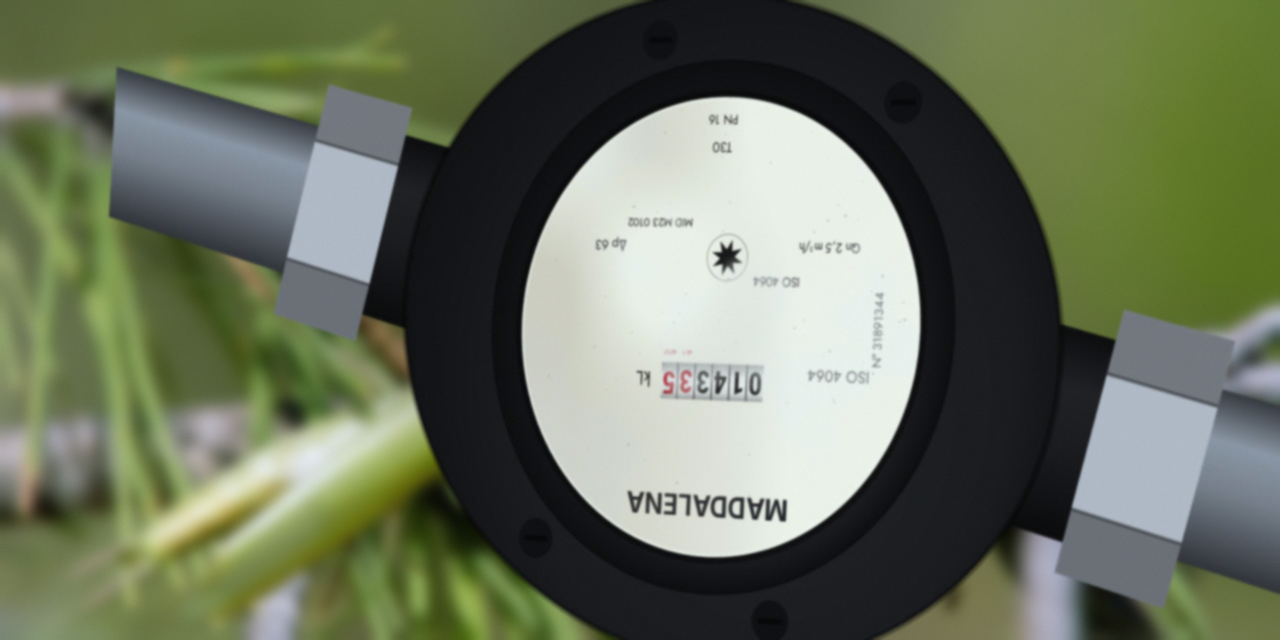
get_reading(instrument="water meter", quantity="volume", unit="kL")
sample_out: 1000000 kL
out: 143.35 kL
